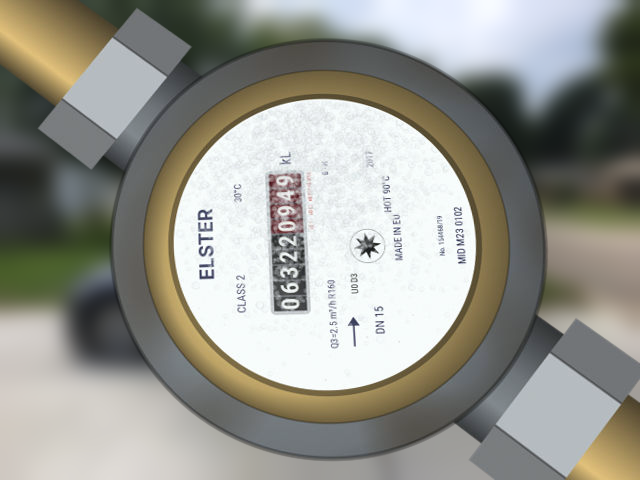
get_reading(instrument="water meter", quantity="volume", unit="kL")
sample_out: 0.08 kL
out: 6322.0949 kL
